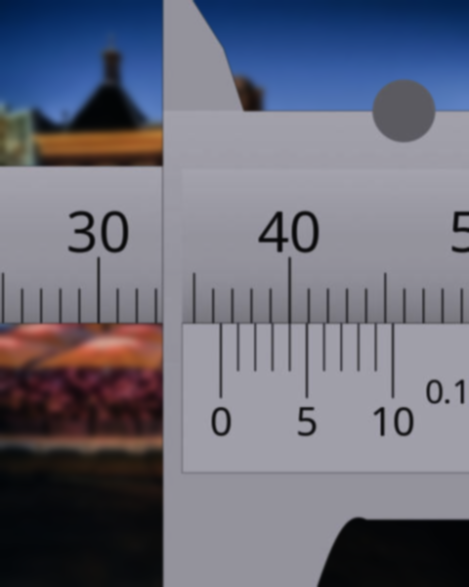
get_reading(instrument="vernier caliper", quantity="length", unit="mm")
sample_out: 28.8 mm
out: 36.4 mm
